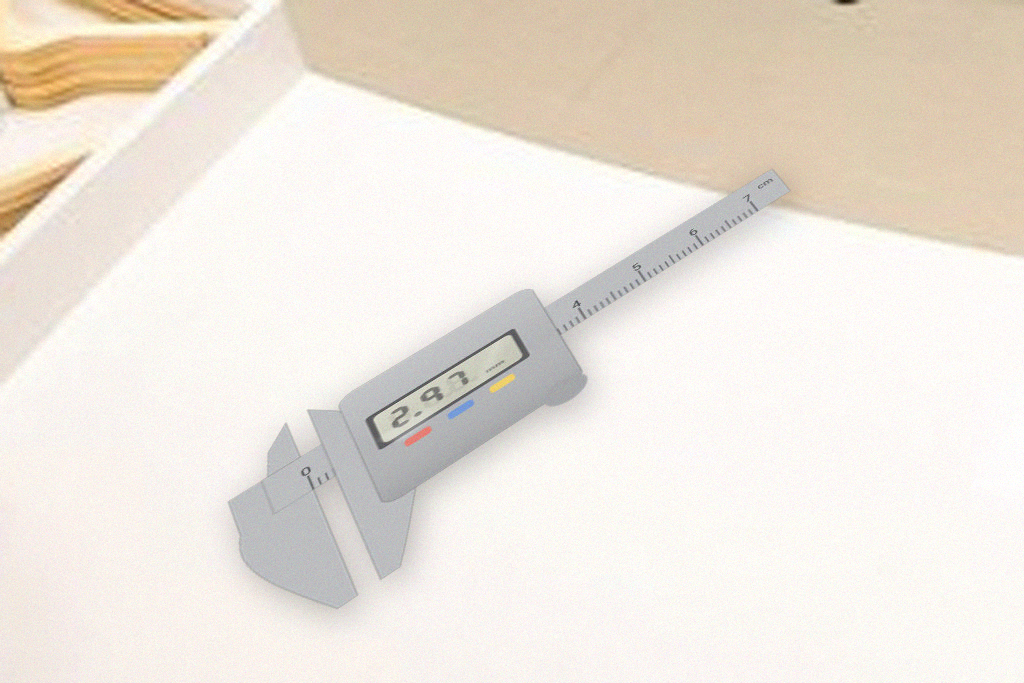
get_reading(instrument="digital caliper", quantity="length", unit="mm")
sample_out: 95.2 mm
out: 2.97 mm
